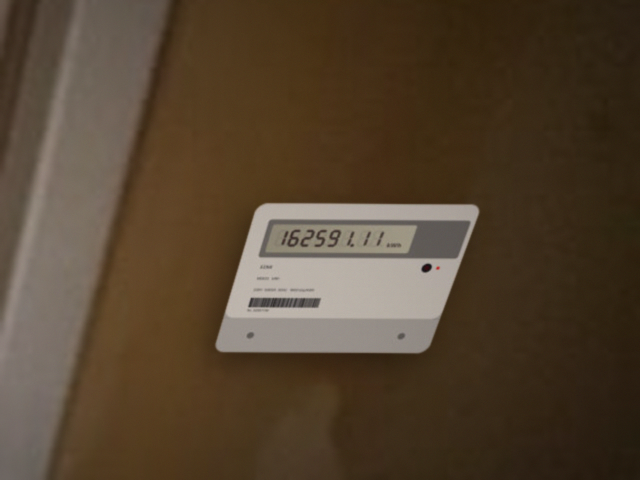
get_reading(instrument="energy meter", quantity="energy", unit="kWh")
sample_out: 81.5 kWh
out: 162591.11 kWh
